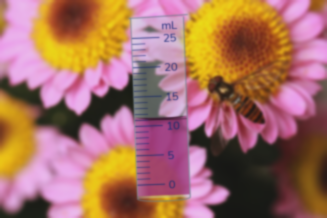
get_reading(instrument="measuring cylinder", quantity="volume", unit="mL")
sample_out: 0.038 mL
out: 11 mL
